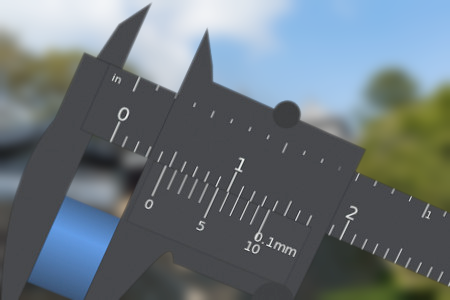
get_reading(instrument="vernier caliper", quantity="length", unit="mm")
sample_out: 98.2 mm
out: 4.7 mm
